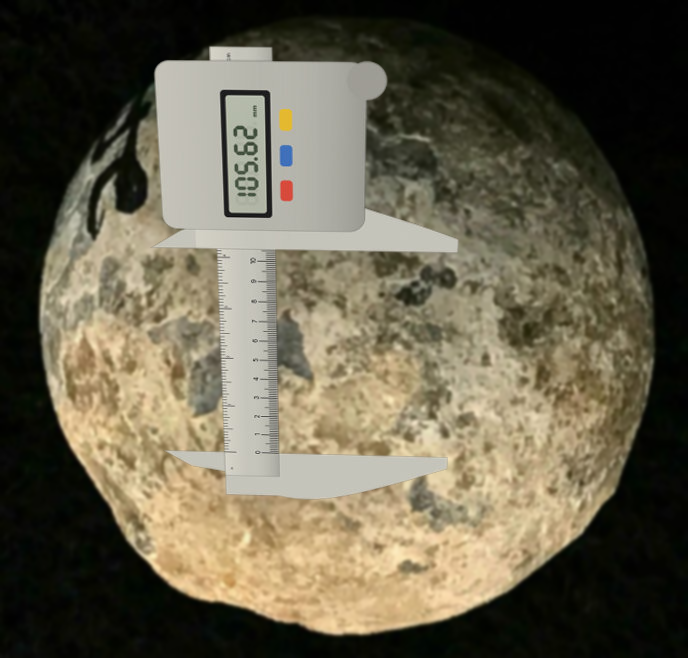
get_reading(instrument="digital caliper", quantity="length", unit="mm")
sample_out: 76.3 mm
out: 105.62 mm
